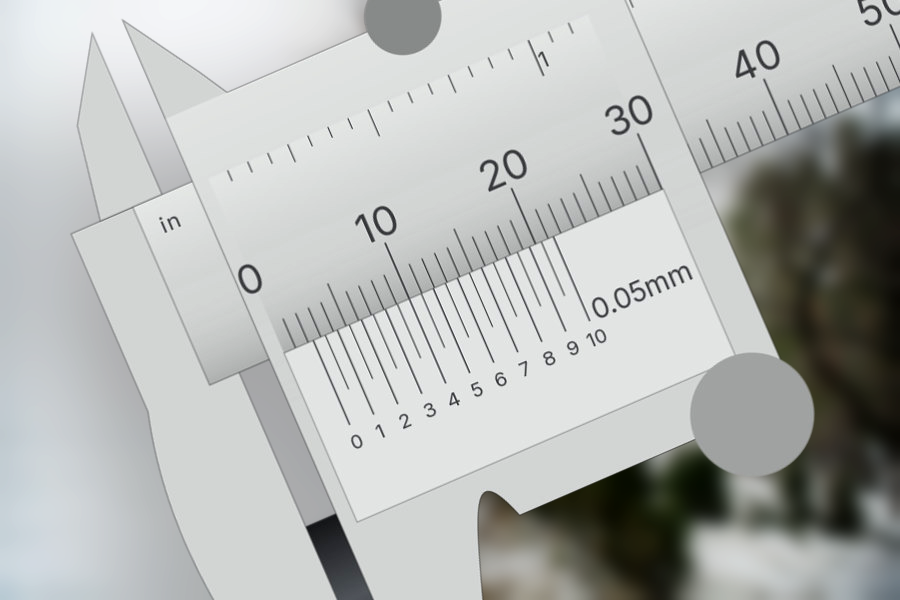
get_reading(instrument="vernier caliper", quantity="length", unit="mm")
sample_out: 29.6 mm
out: 2.4 mm
